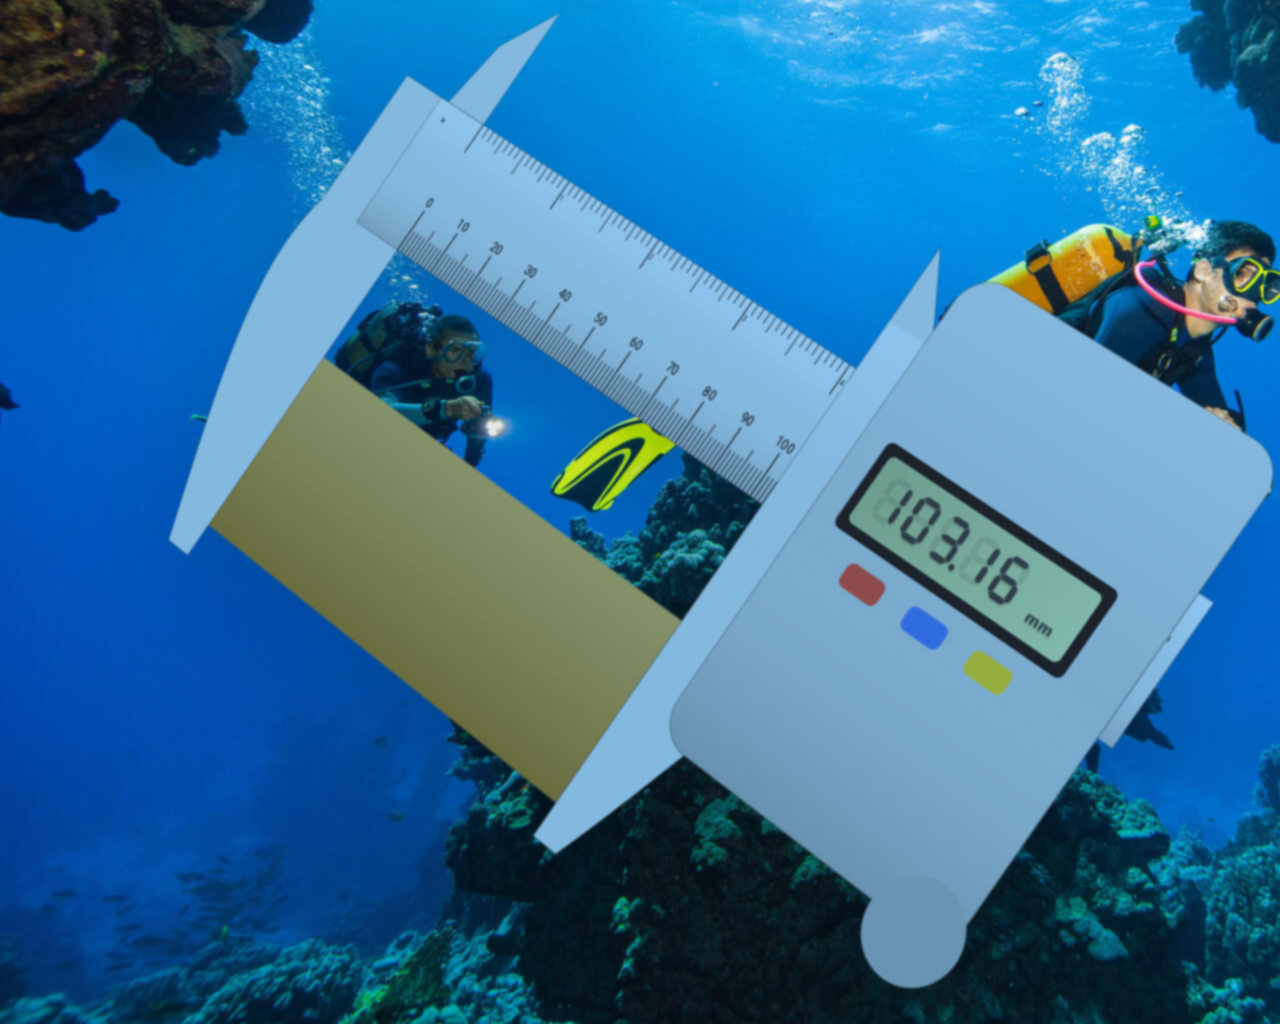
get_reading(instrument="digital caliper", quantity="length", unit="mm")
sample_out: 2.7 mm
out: 103.16 mm
